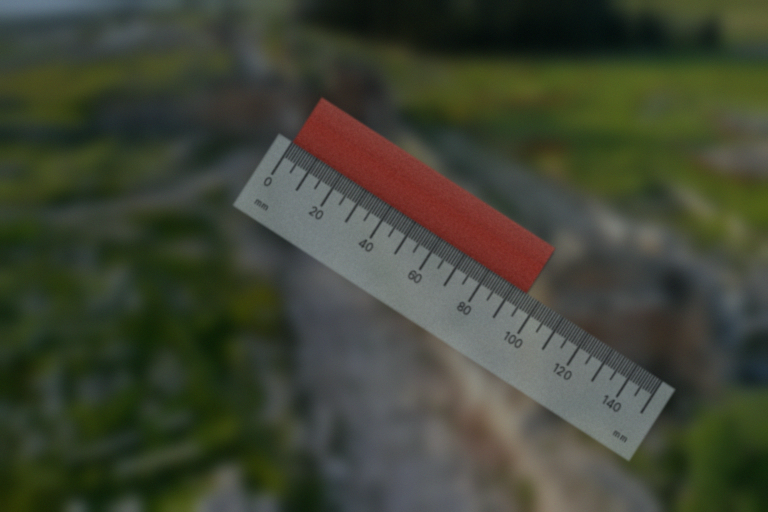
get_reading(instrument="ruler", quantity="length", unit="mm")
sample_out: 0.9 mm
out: 95 mm
